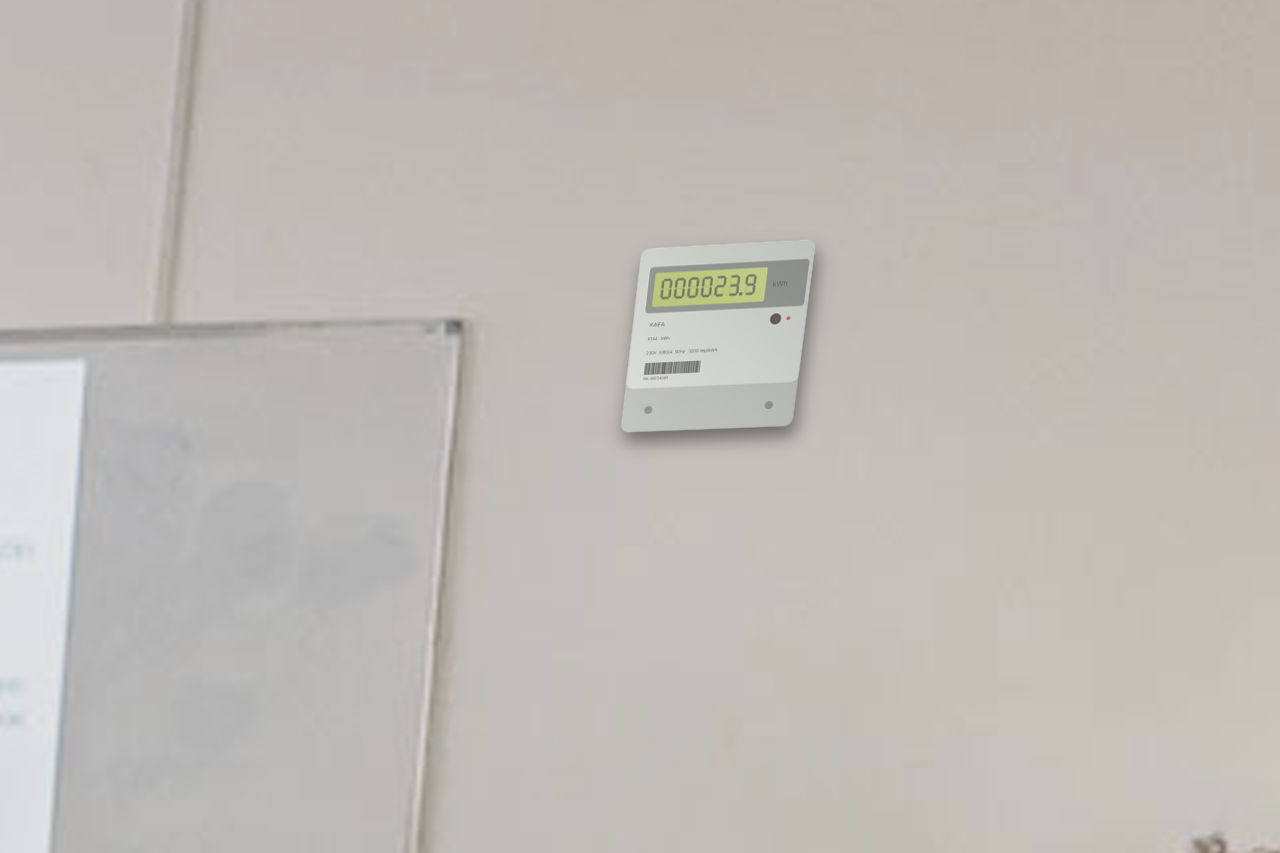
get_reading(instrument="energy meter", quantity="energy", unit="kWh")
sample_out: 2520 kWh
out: 23.9 kWh
